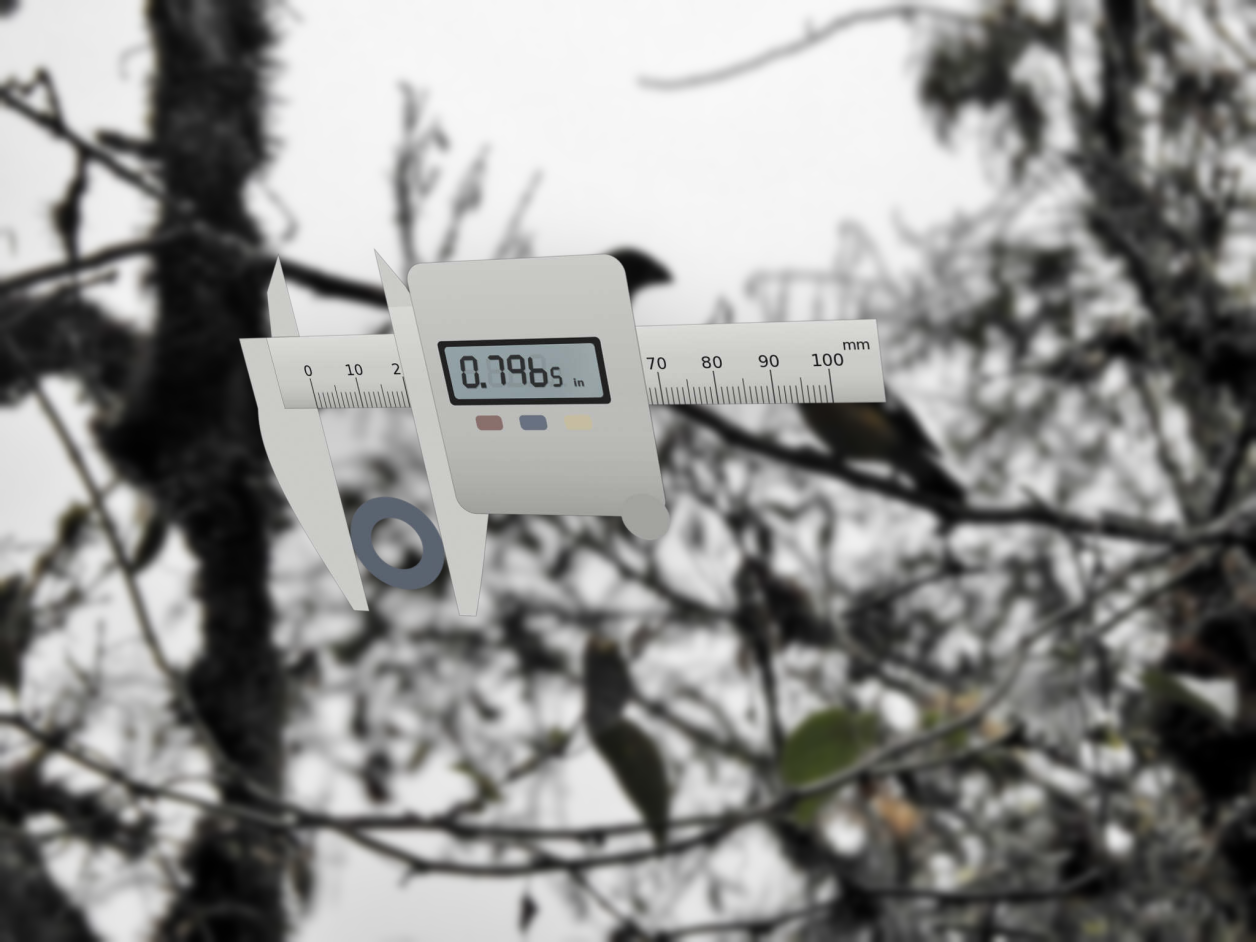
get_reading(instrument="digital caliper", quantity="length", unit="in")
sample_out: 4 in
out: 0.7965 in
